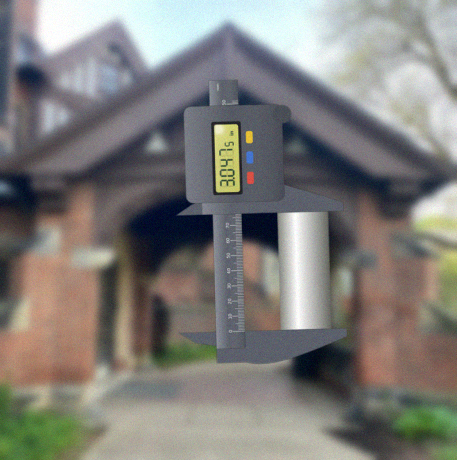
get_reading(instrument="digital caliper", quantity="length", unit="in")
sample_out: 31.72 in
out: 3.0475 in
